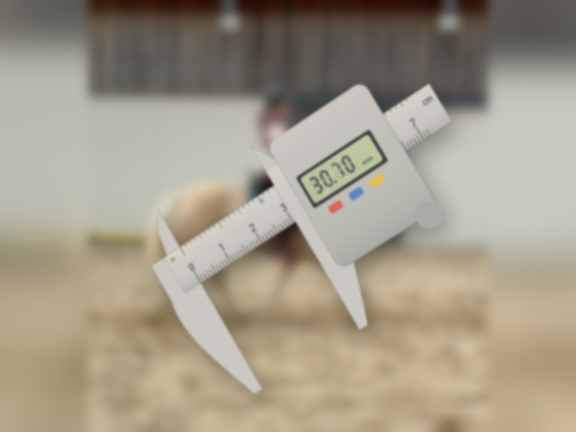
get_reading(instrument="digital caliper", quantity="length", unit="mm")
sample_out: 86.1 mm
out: 30.70 mm
